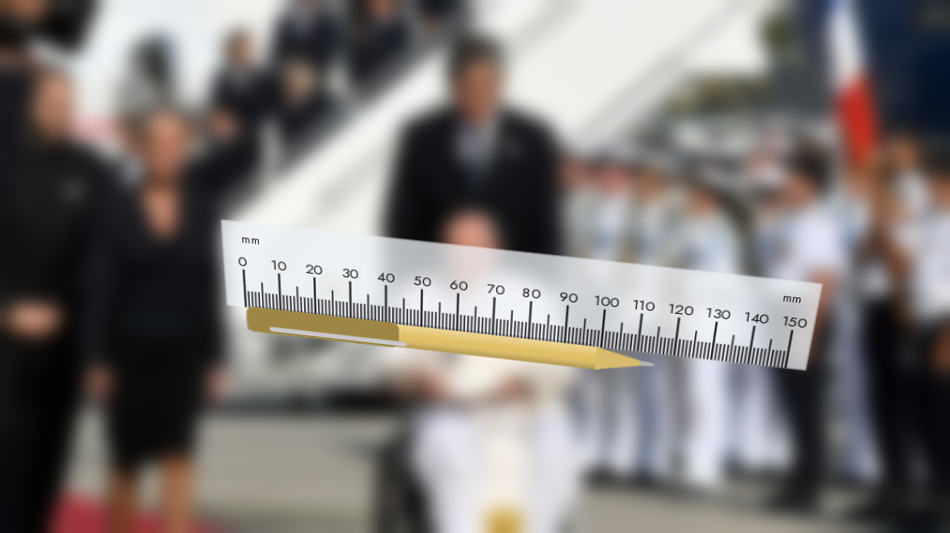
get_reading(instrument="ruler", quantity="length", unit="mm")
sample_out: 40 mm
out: 115 mm
